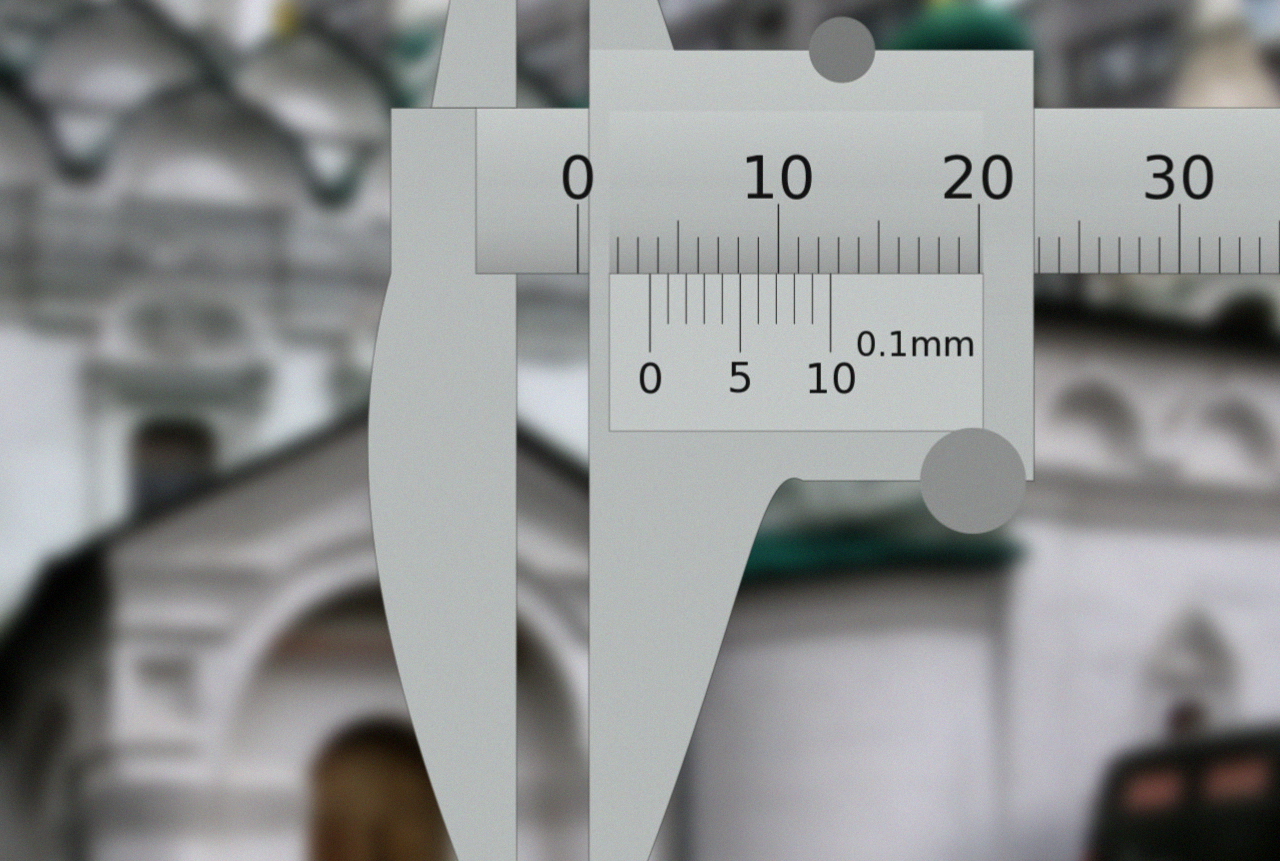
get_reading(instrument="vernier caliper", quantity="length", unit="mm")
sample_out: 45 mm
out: 3.6 mm
